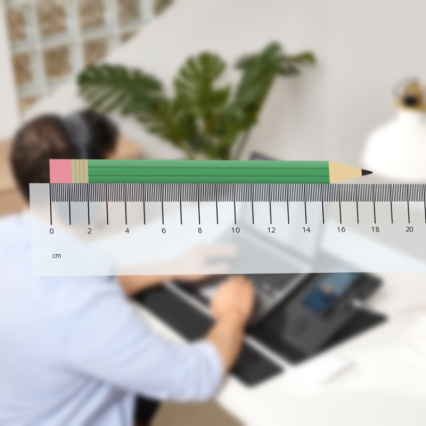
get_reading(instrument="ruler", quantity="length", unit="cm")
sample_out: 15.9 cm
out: 18 cm
